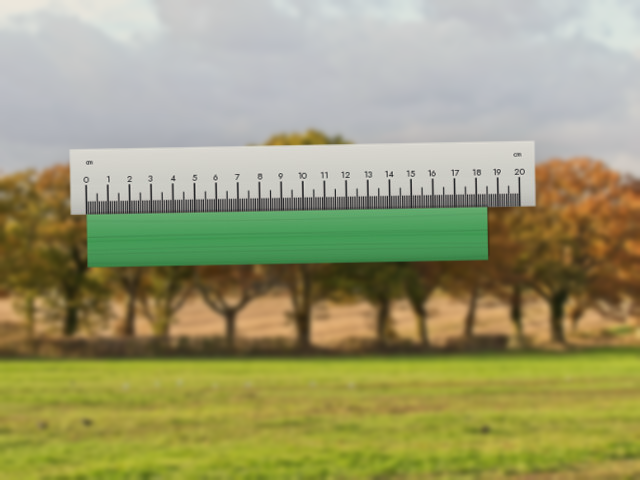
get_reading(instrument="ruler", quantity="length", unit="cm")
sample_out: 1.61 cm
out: 18.5 cm
